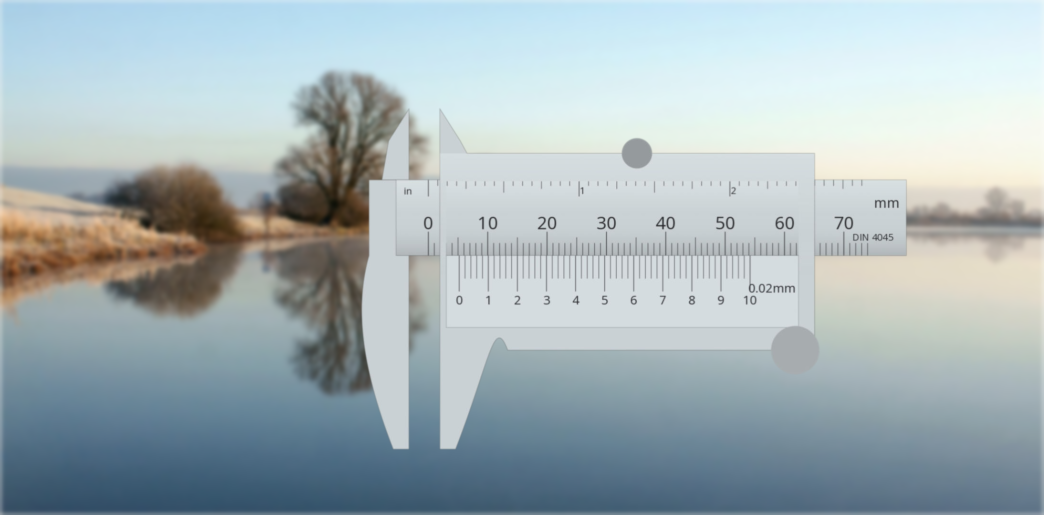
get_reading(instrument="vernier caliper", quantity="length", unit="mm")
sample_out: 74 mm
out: 5.2 mm
